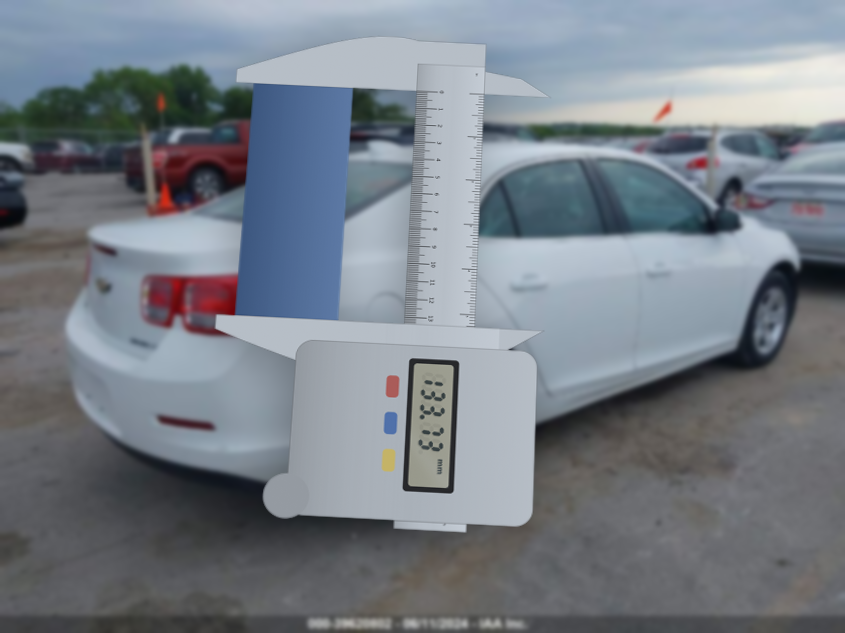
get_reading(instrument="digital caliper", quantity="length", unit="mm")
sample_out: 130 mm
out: 133.73 mm
